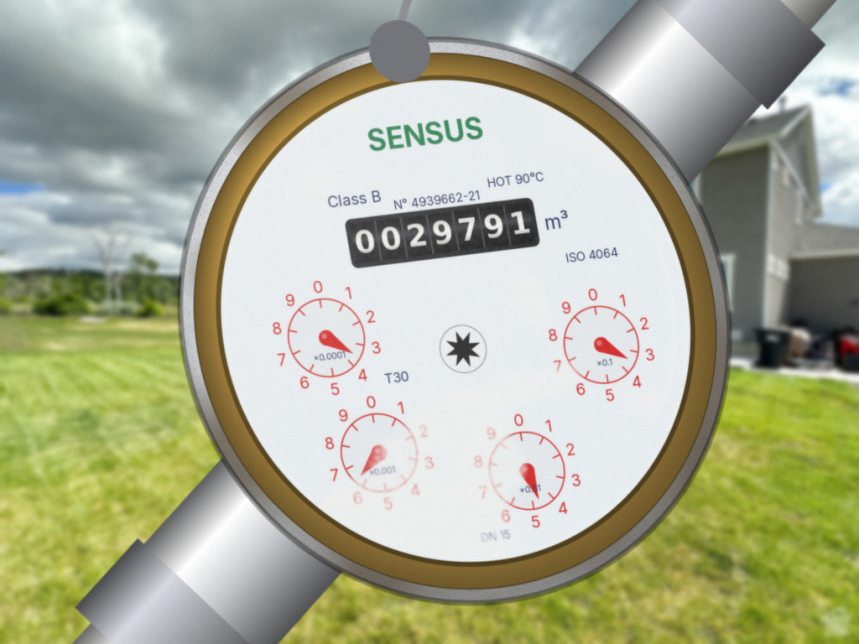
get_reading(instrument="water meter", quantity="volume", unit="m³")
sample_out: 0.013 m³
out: 29791.3463 m³
